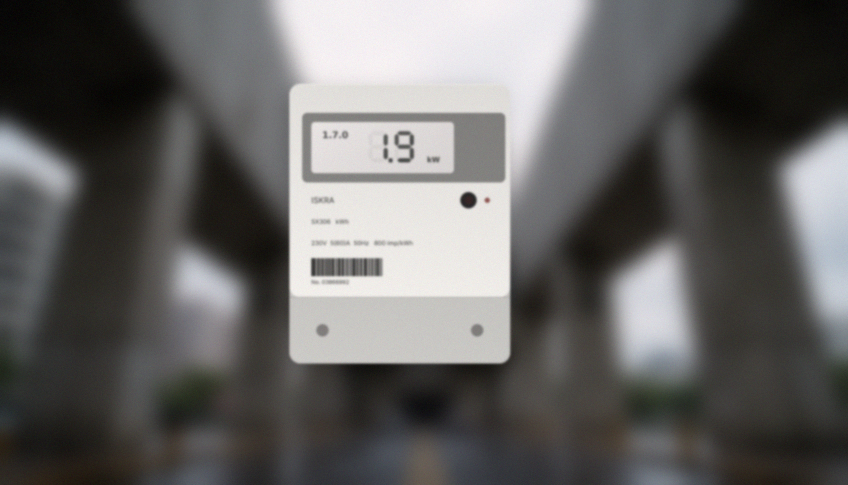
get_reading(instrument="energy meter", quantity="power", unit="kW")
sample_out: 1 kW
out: 1.9 kW
